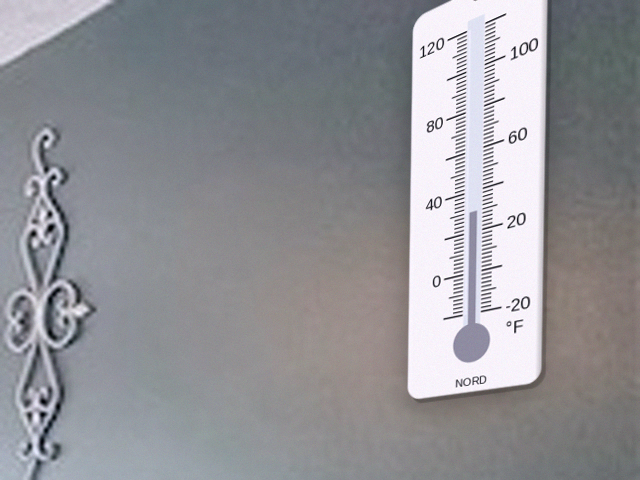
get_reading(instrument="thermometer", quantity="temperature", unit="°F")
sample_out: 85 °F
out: 30 °F
